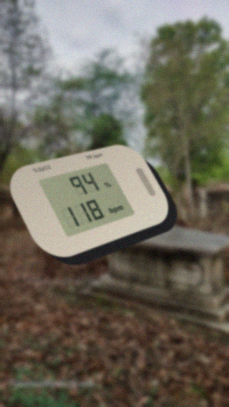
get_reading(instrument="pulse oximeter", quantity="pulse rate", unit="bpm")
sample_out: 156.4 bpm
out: 118 bpm
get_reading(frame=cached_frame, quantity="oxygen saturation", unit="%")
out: 94 %
